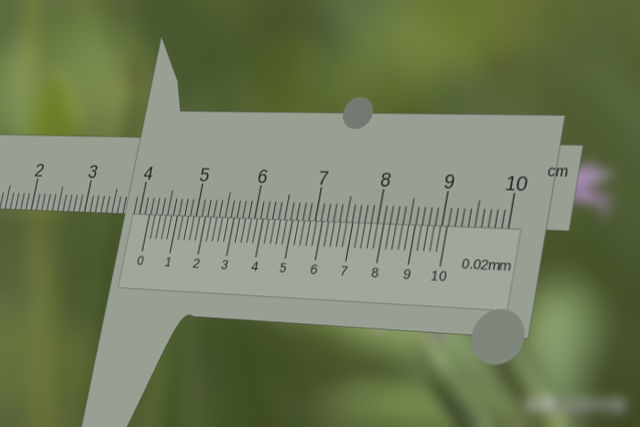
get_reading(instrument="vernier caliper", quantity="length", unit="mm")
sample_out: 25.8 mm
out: 41.8 mm
